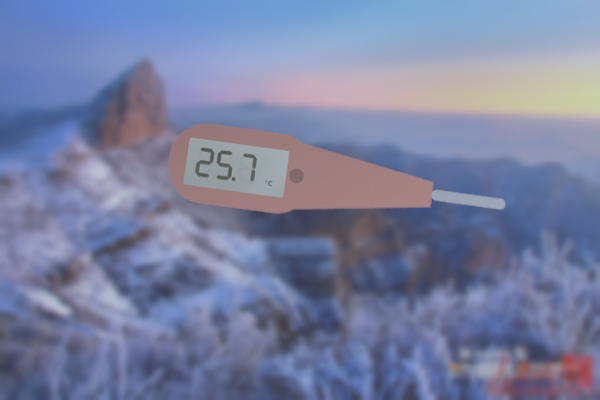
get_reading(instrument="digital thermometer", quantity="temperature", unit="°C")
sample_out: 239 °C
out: 25.7 °C
